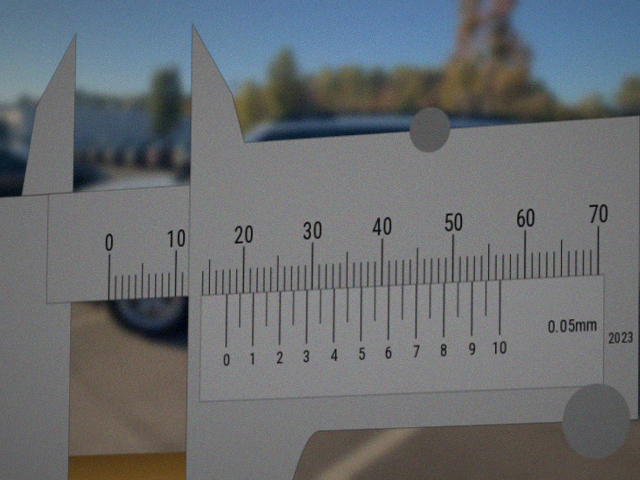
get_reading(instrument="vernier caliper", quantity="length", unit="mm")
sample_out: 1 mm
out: 17.6 mm
